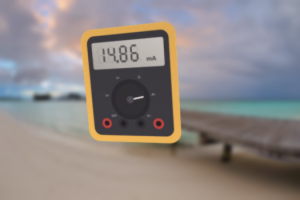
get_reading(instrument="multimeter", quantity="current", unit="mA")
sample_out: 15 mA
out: 14.86 mA
